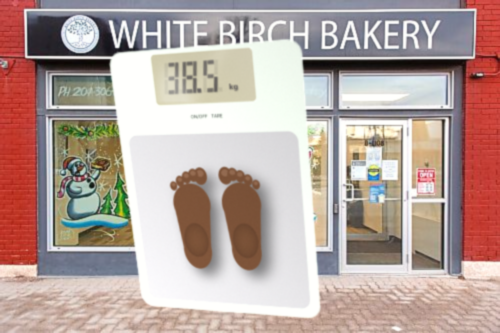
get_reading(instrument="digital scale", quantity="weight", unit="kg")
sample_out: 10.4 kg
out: 38.5 kg
